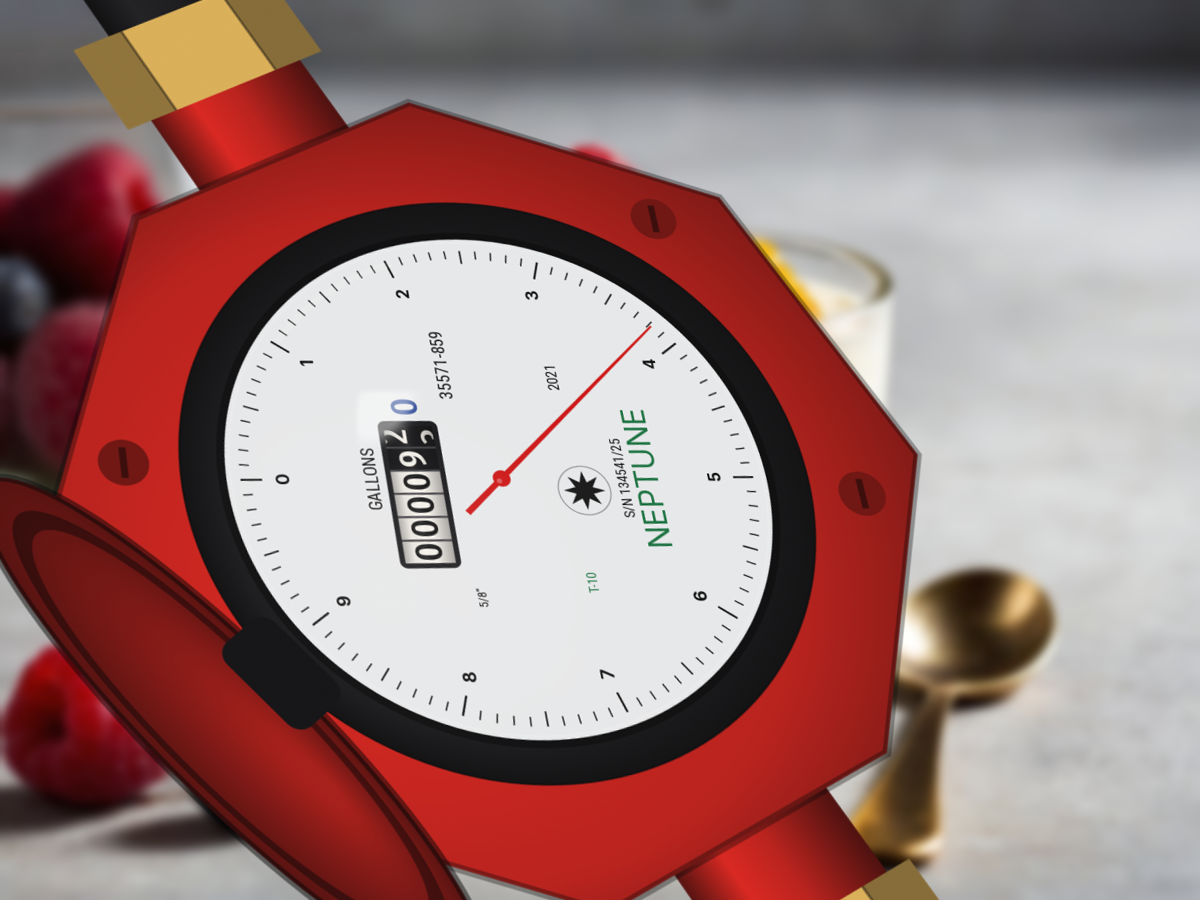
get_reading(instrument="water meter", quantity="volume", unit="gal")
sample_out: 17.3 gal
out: 923.8 gal
